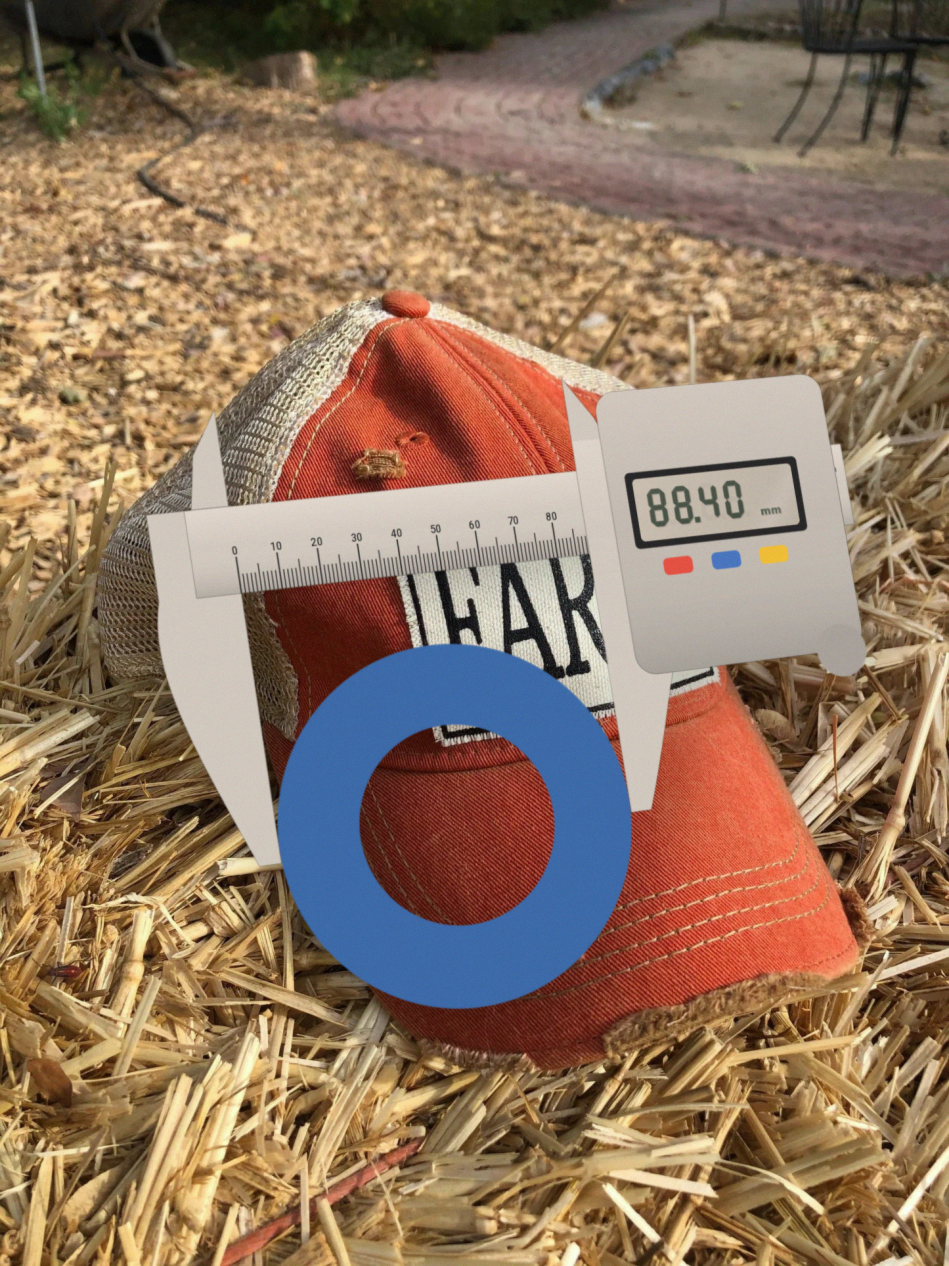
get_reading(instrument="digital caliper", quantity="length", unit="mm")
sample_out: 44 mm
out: 88.40 mm
